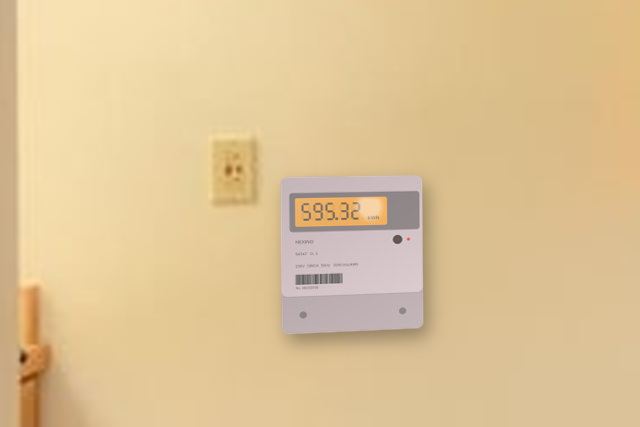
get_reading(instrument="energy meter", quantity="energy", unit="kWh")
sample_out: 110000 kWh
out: 595.32 kWh
